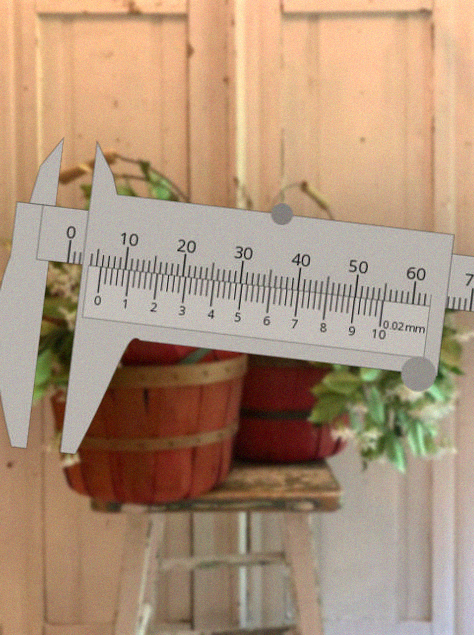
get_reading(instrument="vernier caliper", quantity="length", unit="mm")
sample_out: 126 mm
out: 5.8 mm
